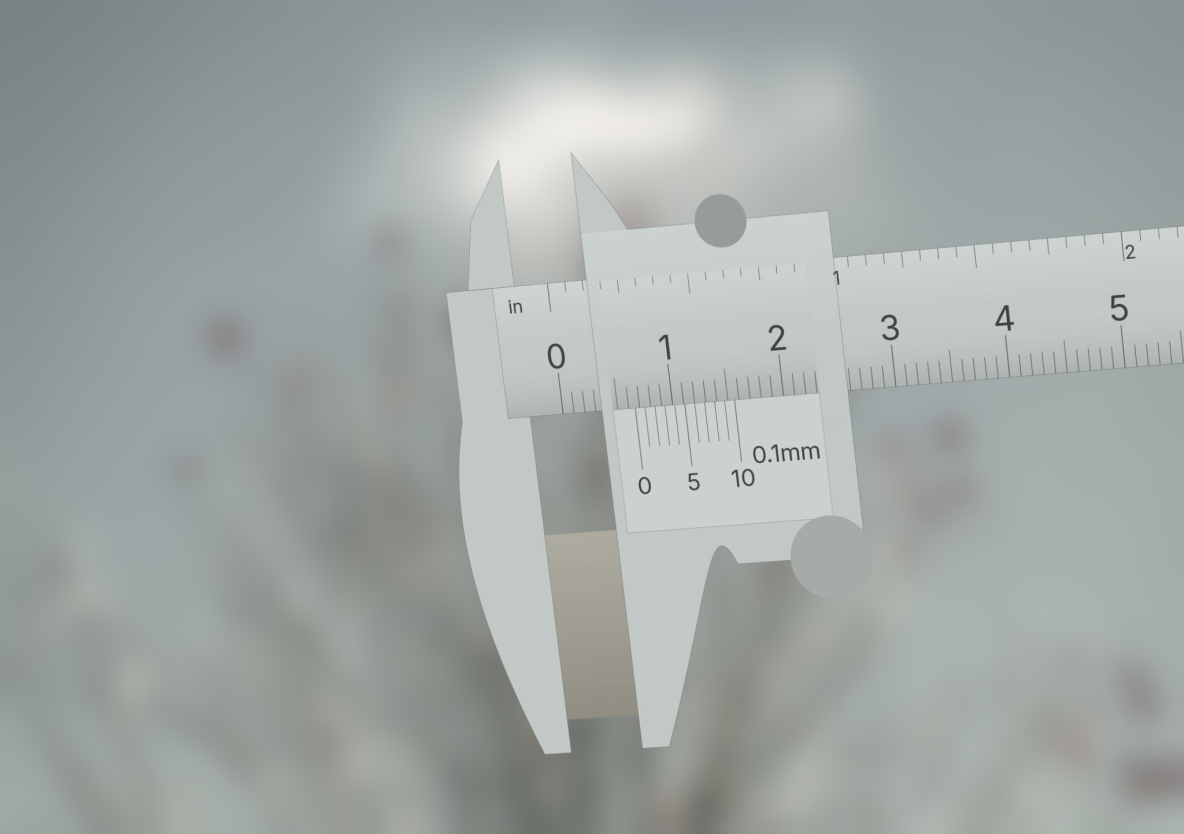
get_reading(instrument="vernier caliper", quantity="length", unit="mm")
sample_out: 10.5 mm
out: 6.6 mm
